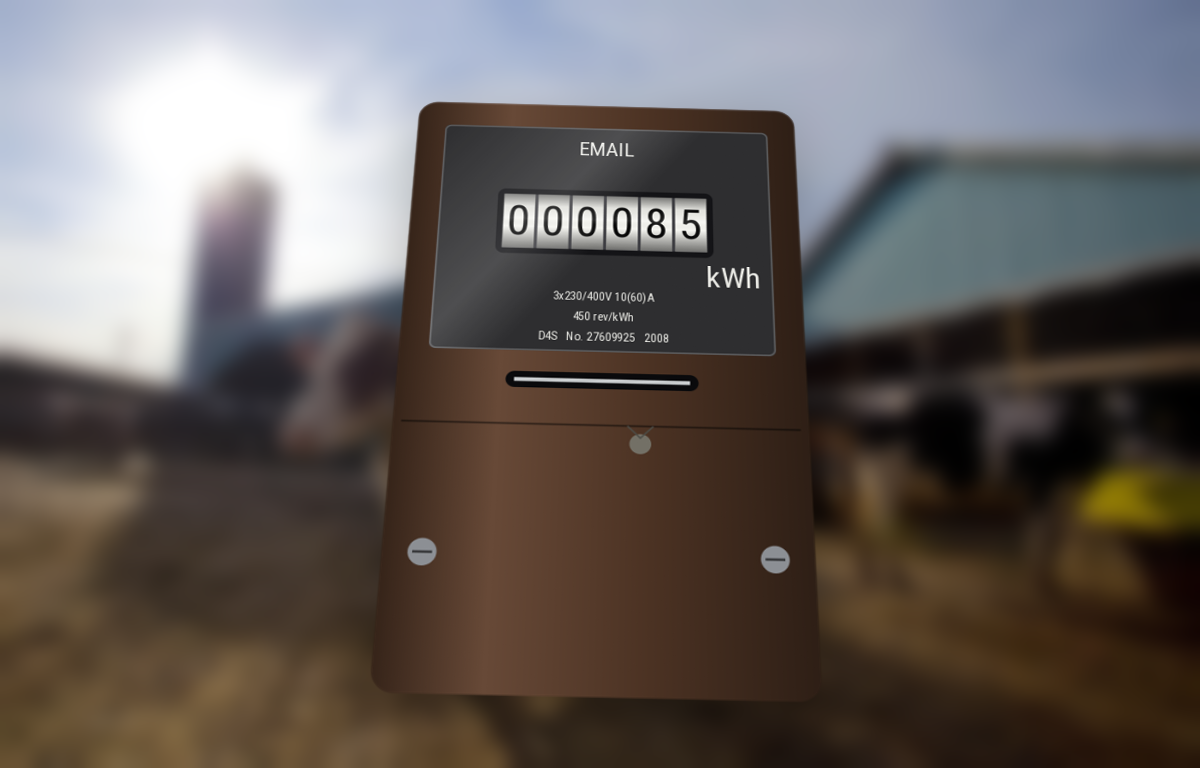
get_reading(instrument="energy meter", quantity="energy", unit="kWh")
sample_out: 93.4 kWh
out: 85 kWh
